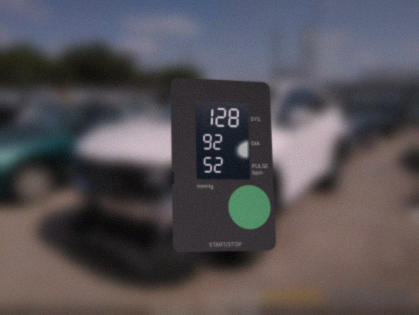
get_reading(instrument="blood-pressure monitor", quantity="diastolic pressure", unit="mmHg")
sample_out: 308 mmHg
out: 92 mmHg
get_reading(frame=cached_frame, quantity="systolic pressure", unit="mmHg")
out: 128 mmHg
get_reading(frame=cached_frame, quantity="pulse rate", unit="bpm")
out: 52 bpm
